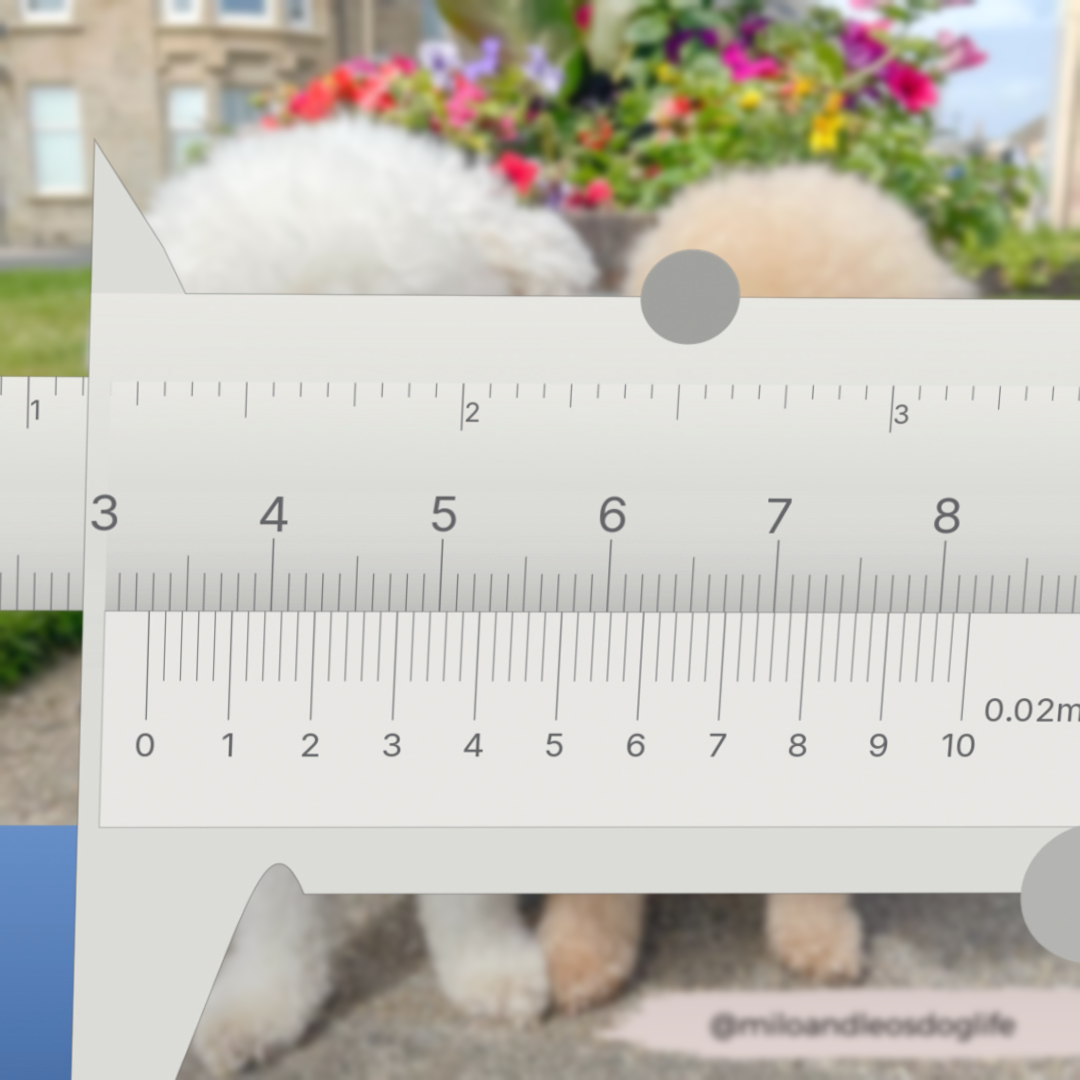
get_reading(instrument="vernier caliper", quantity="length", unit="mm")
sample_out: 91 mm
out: 32.8 mm
